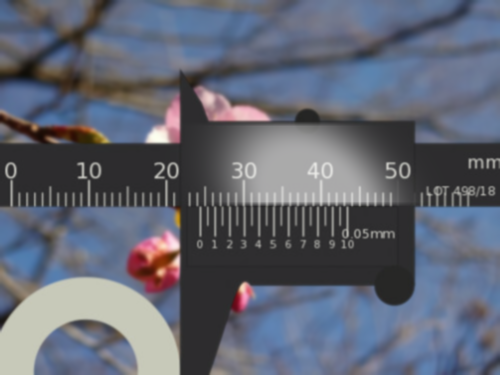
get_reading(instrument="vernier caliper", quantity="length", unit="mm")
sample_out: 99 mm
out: 24.4 mm
